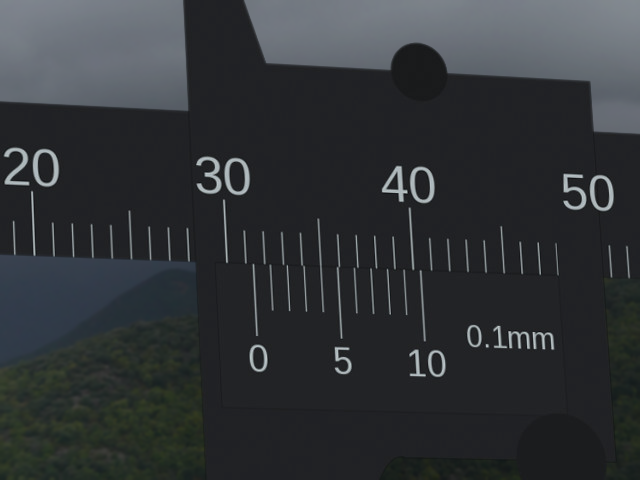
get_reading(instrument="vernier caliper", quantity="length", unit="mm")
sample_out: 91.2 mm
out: 31.4 mm
